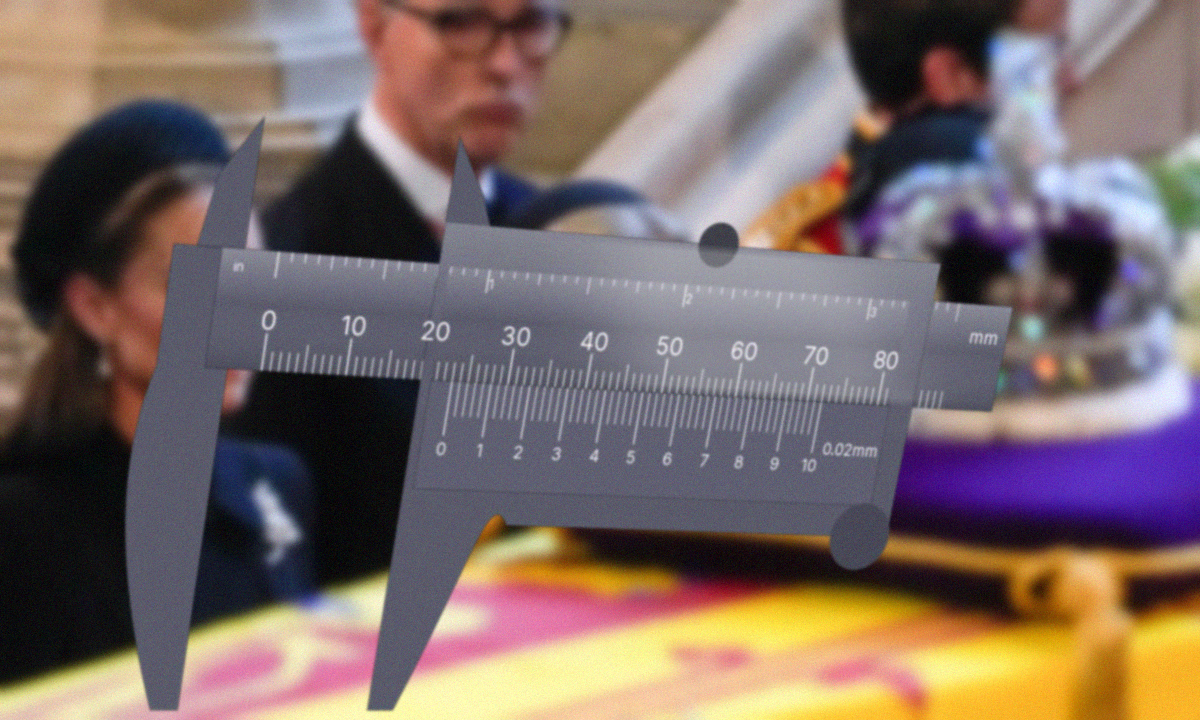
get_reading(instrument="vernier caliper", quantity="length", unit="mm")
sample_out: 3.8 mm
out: 23.0 mm
